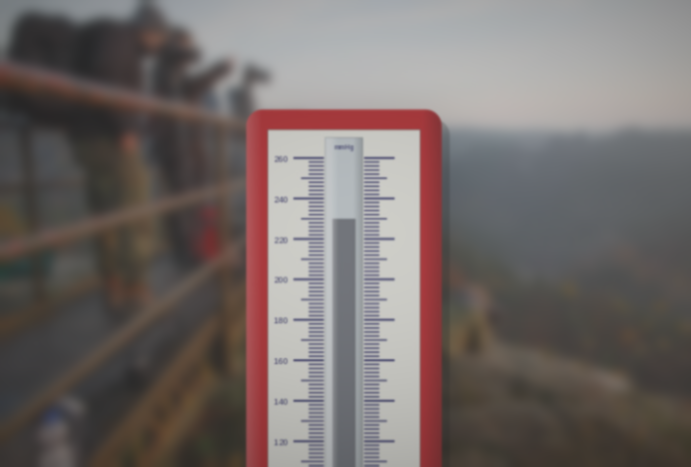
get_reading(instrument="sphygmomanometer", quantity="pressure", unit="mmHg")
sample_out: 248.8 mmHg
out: 230 mmHg
